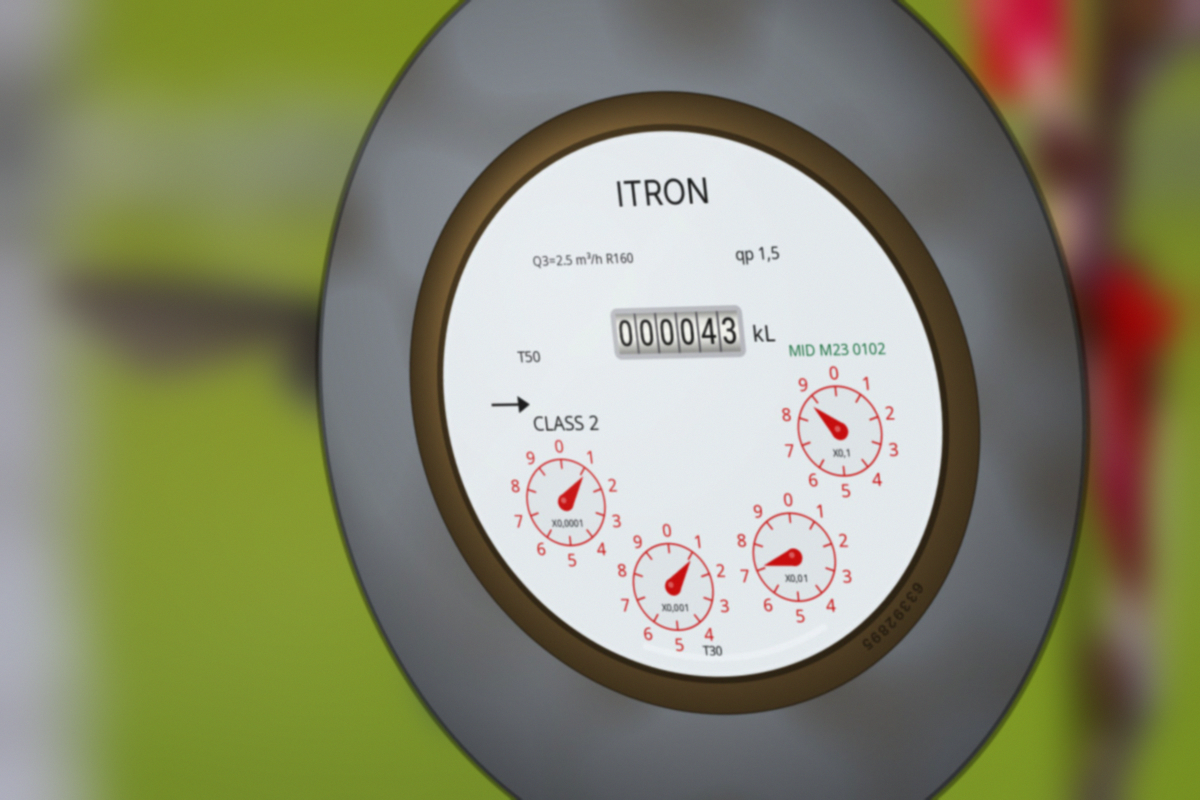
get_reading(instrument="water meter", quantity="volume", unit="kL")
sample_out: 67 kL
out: 43.8711 kL
